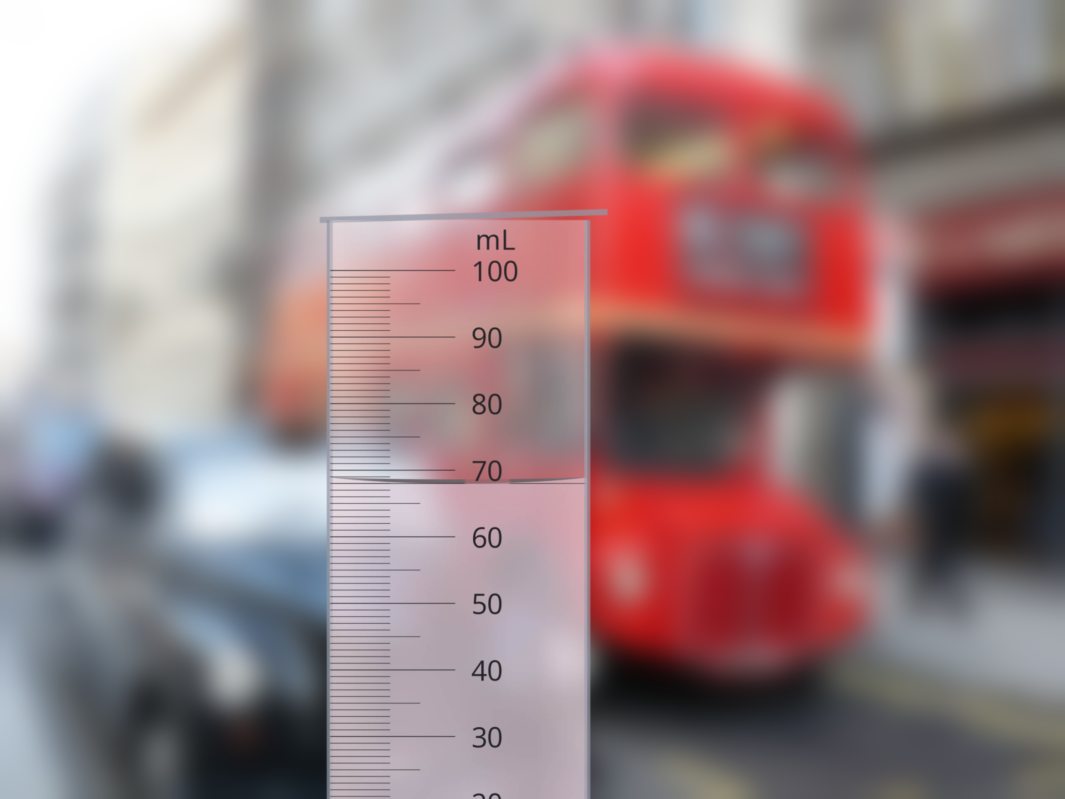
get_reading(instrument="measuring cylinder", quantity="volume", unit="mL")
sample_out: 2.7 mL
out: 68 mL
